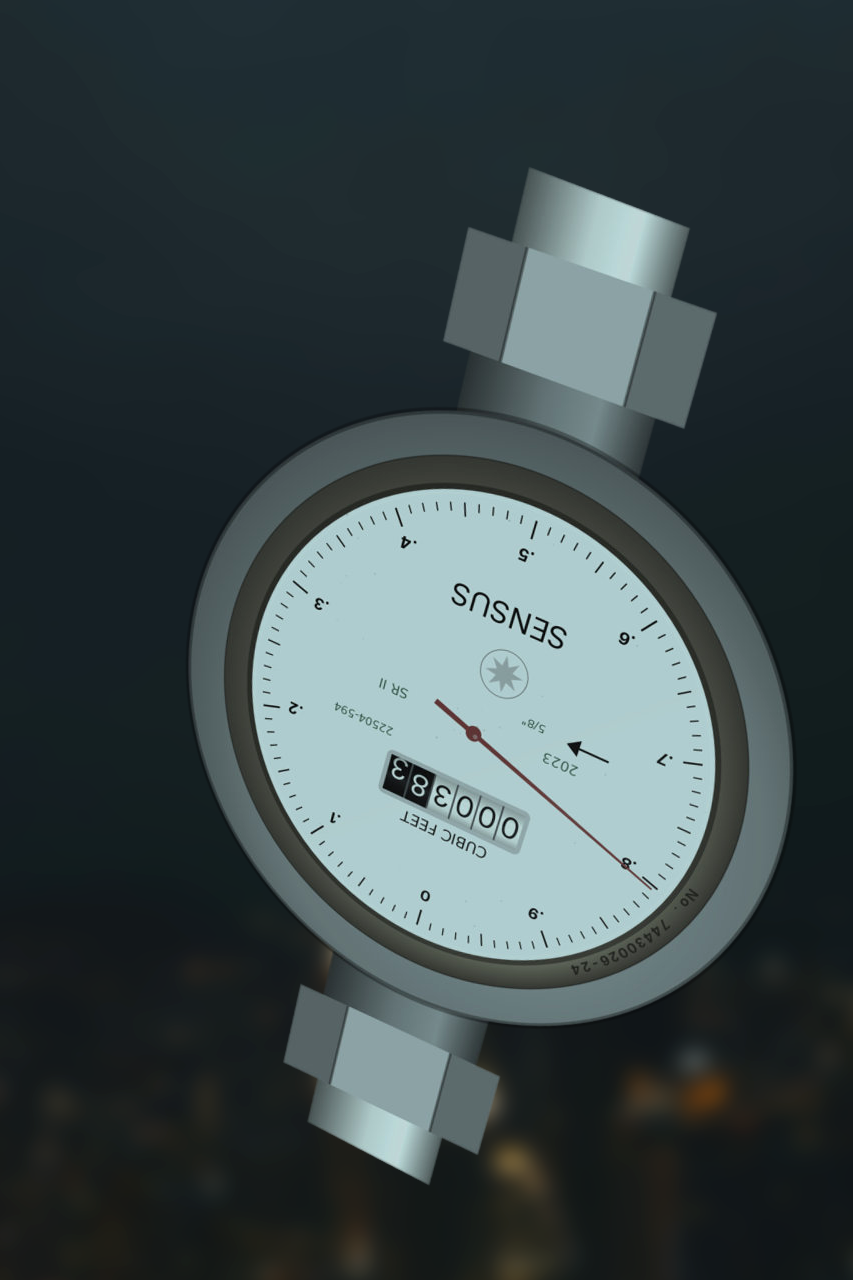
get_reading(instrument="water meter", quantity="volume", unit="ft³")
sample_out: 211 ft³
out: 382.80 ft³
